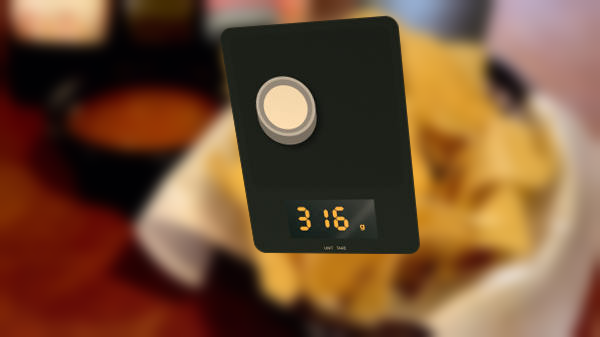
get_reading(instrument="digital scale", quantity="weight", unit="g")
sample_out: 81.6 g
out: 316 g
